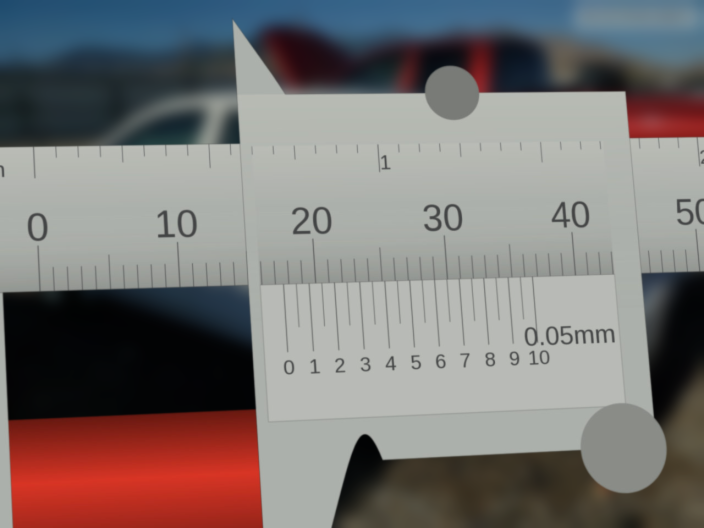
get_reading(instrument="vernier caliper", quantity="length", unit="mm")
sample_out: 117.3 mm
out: 17.6 mm
